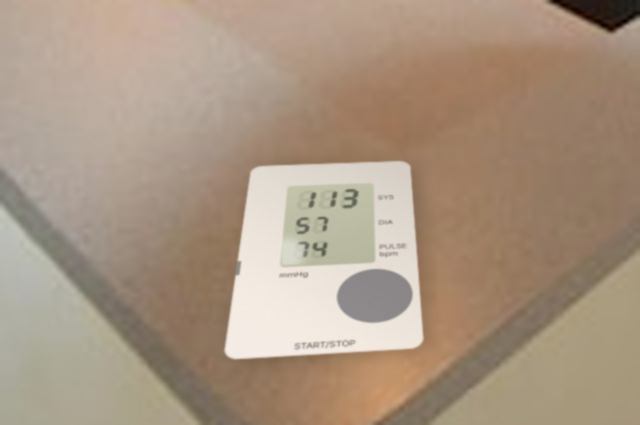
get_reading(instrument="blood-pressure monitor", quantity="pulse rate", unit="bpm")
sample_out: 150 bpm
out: 74 bpm
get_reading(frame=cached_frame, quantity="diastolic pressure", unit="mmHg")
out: 57 mmHg
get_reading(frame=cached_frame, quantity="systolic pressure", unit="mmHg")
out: 113 mmHg
